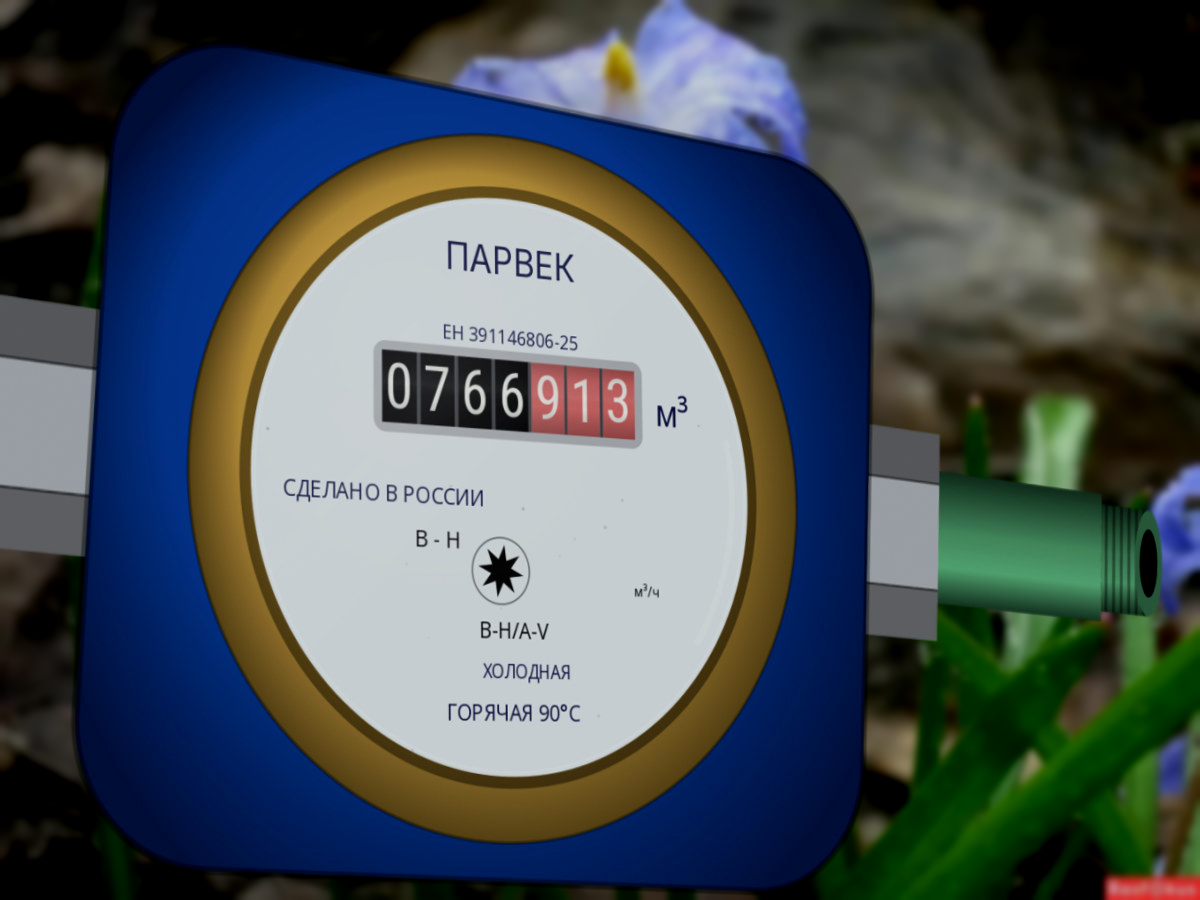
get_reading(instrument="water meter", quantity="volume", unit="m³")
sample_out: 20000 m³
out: 766.913 m³
